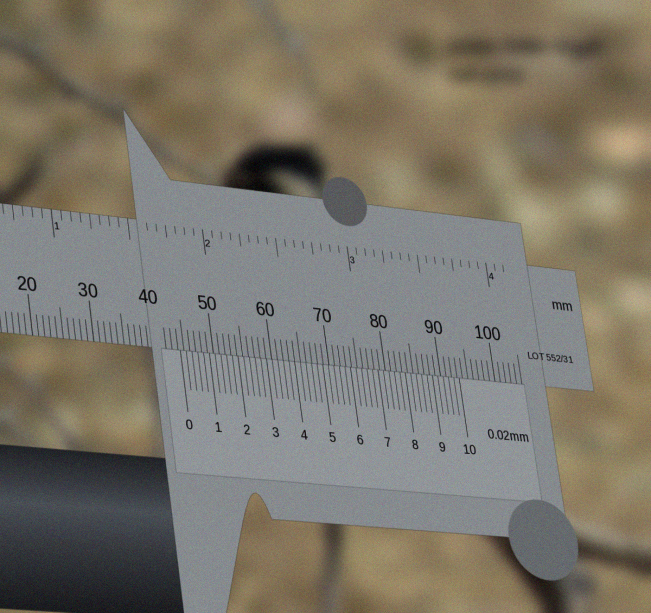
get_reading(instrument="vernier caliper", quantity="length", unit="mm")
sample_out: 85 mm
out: 44.4 mm
